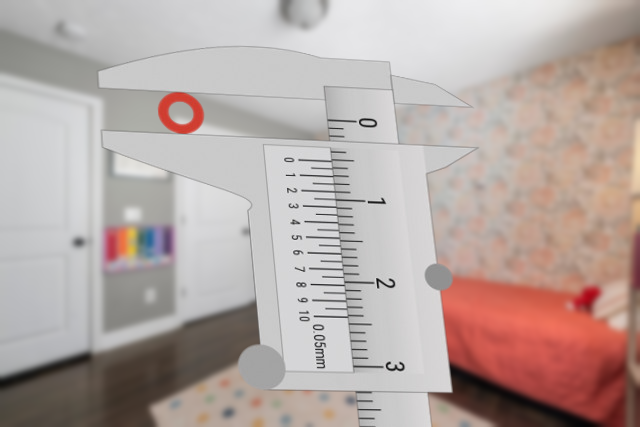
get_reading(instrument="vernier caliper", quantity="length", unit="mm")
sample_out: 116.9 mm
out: 5.2 mm
